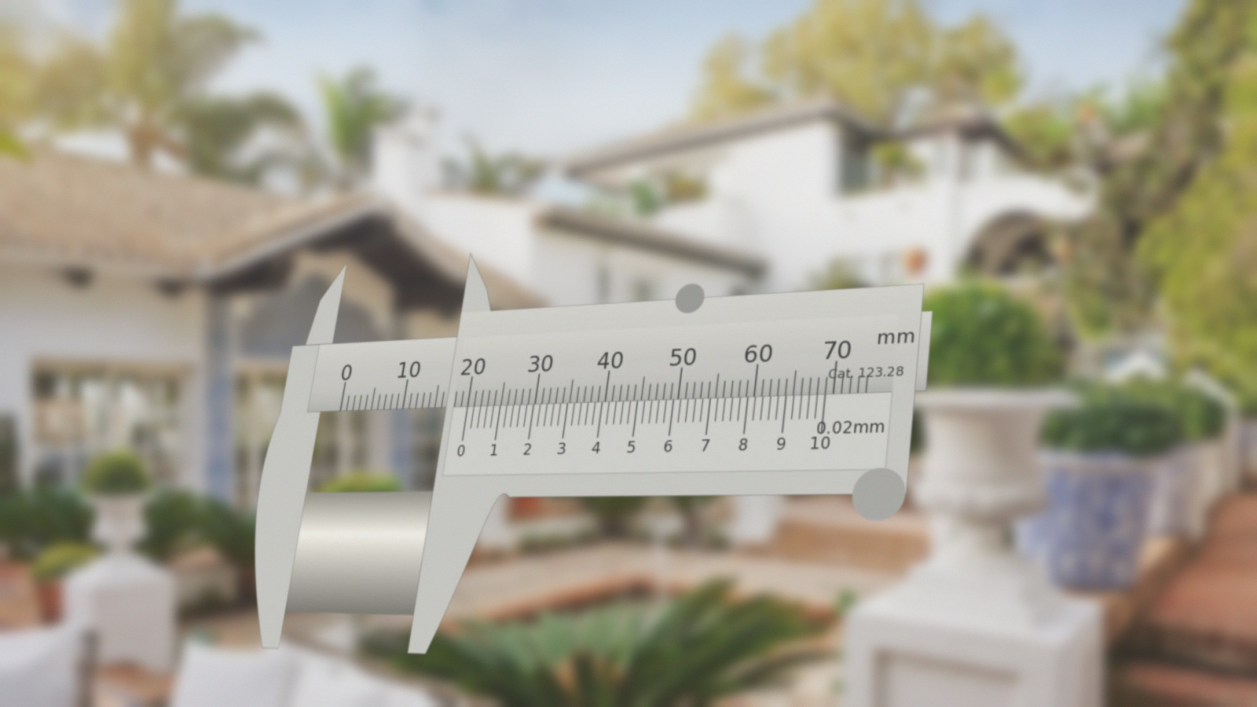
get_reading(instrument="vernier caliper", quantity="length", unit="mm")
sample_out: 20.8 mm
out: 20.0 mm
